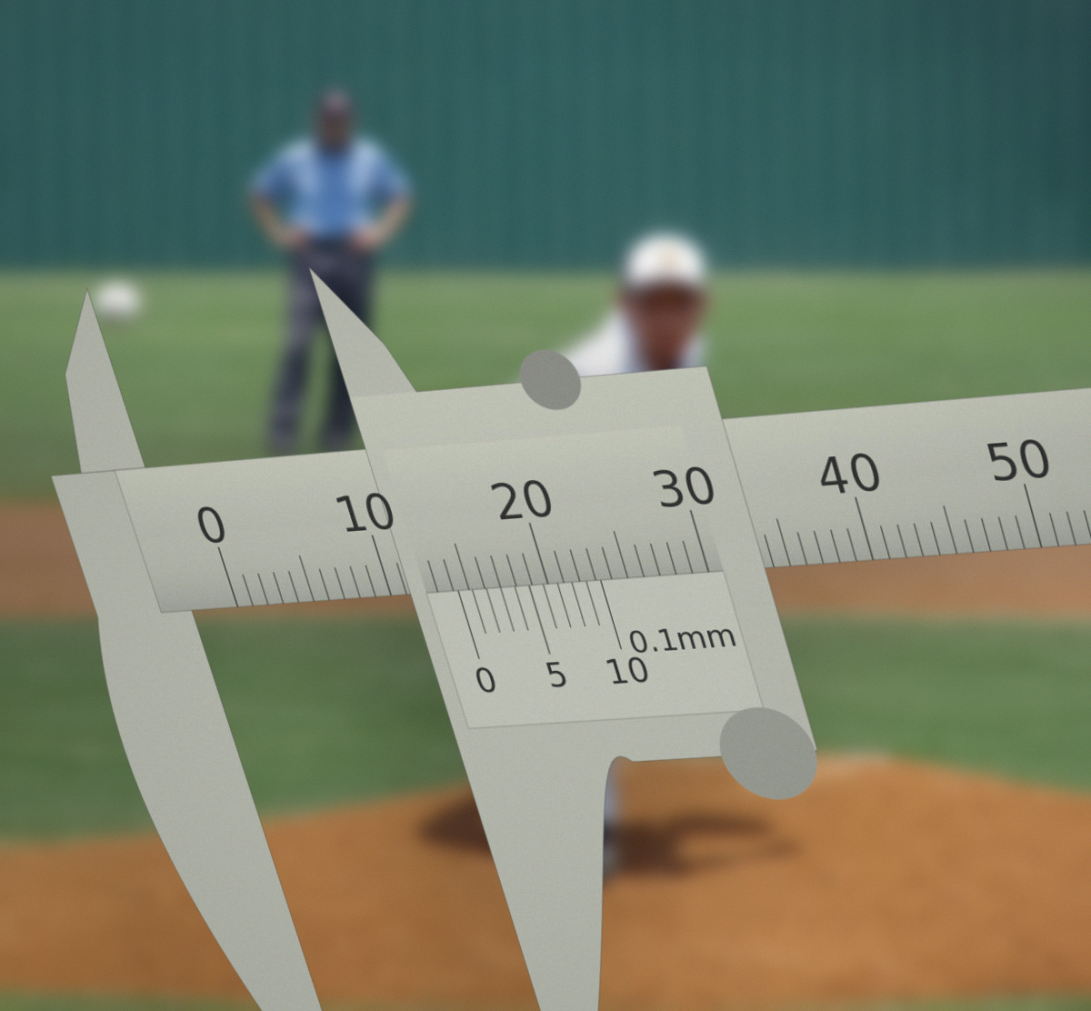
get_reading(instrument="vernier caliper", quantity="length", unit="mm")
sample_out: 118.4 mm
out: 14.3 mm
